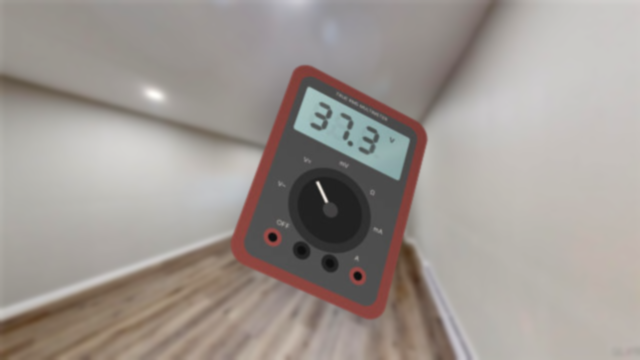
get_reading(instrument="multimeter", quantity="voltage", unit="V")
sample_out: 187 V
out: 37.3 V
